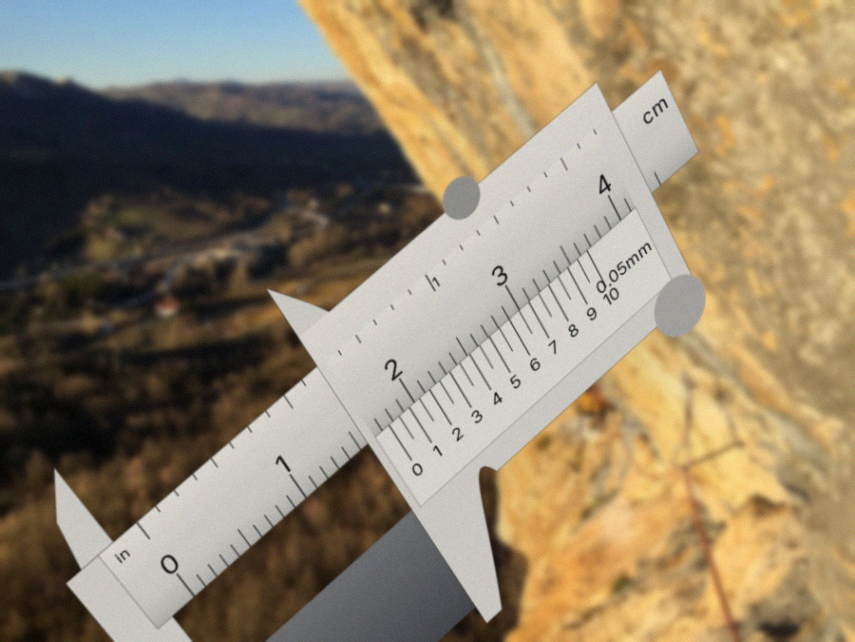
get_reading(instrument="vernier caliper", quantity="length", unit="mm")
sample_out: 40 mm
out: 17.6 mm
